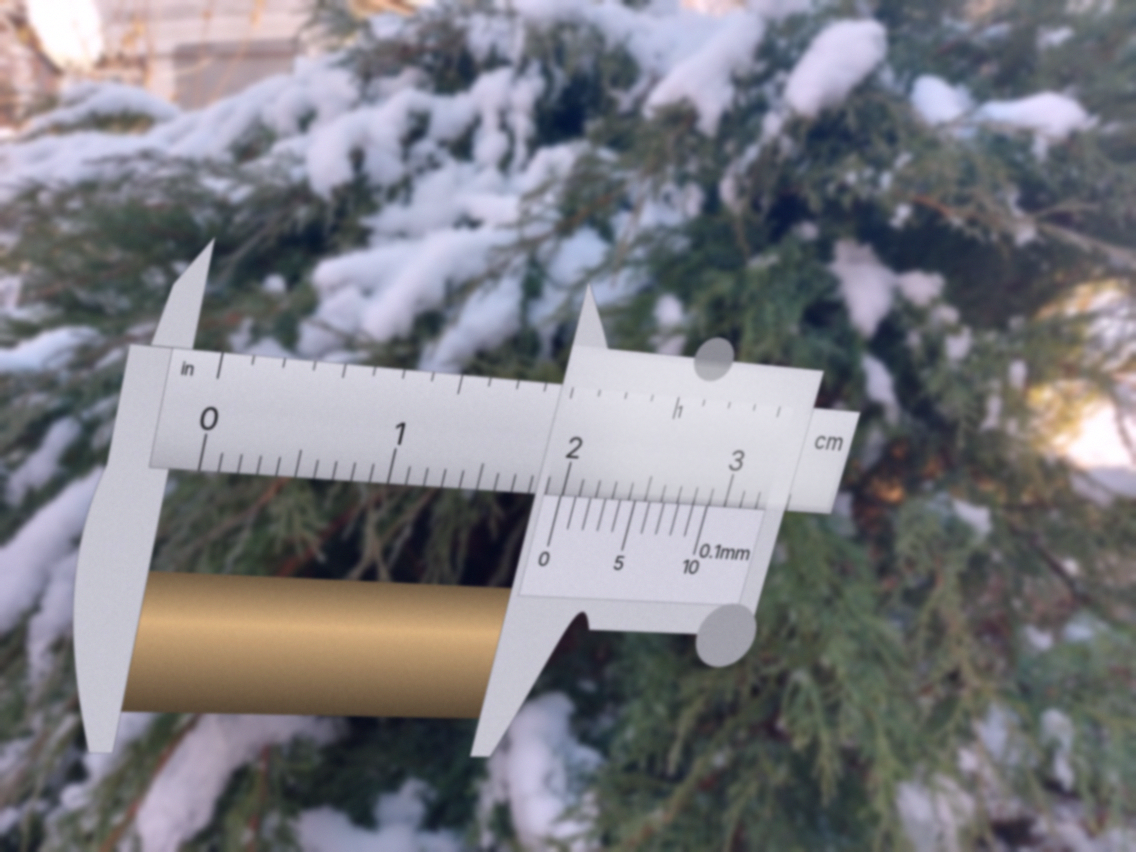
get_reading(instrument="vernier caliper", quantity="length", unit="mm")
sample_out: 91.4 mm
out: 19.9 mm
